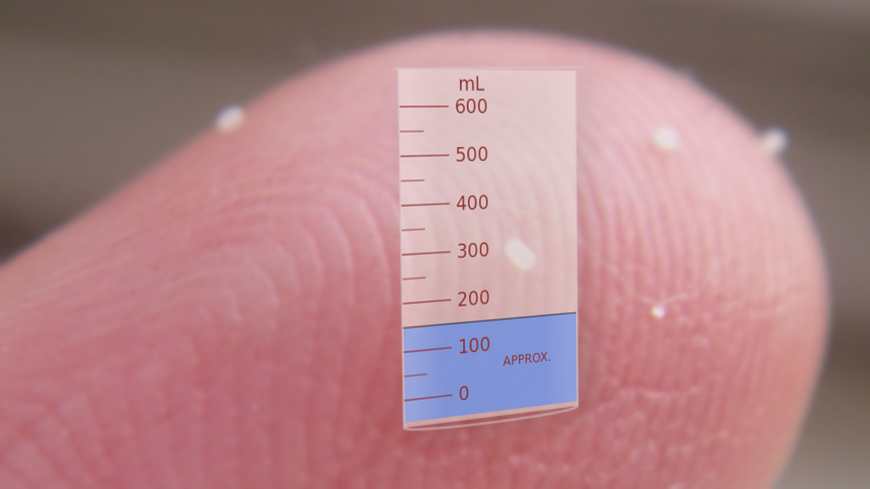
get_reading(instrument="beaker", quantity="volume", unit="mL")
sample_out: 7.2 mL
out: 150 mL
